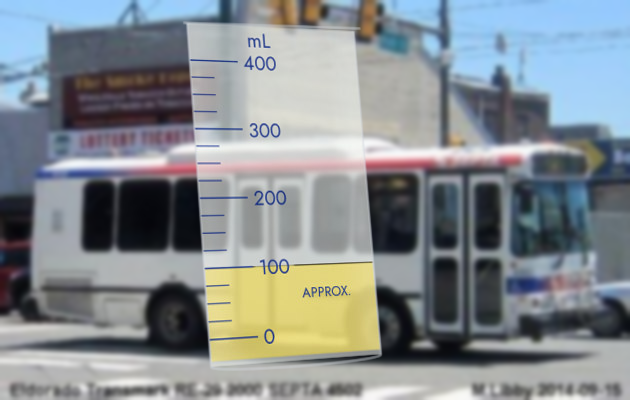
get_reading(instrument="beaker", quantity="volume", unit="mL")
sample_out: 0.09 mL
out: 100 mL
